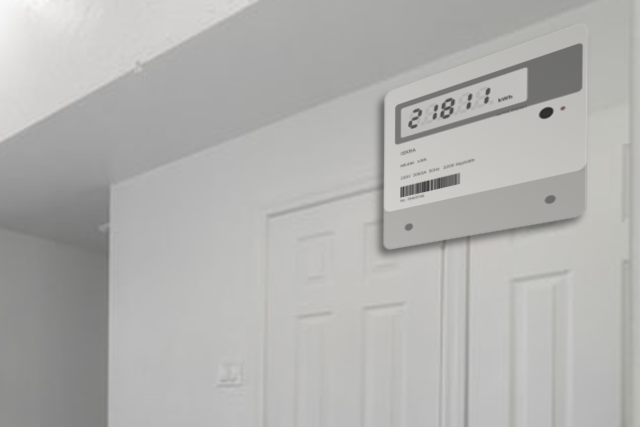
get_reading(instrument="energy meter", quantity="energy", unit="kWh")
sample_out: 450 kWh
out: 21811 kWh
